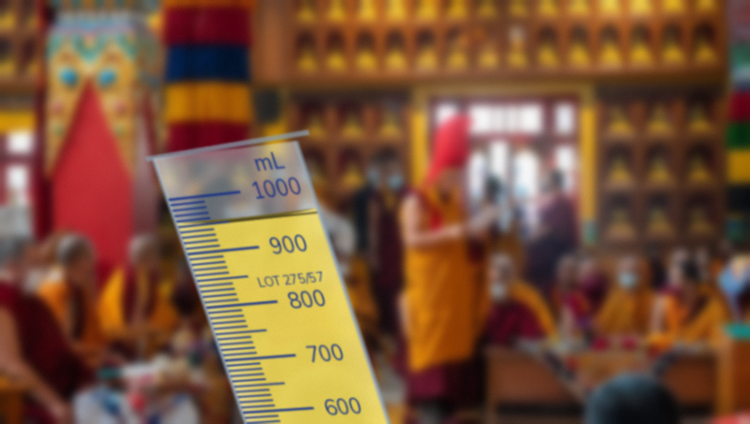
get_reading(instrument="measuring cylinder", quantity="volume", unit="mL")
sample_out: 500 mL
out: 950 mL
